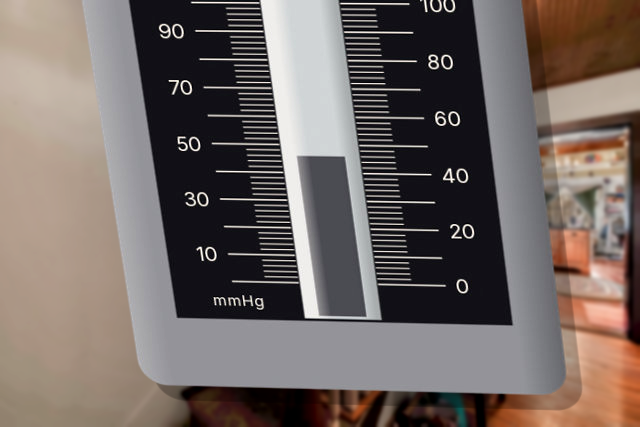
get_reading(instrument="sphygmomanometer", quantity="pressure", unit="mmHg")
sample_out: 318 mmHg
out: 46 mmHg
